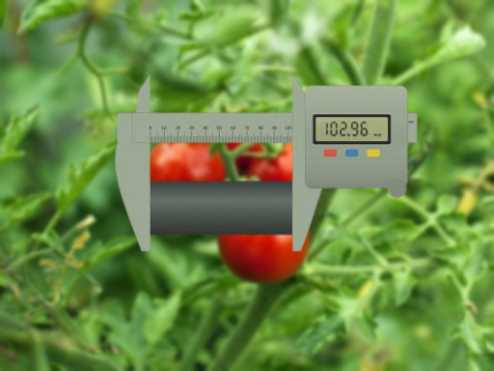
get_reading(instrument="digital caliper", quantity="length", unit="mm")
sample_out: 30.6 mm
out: 102.96 mm
